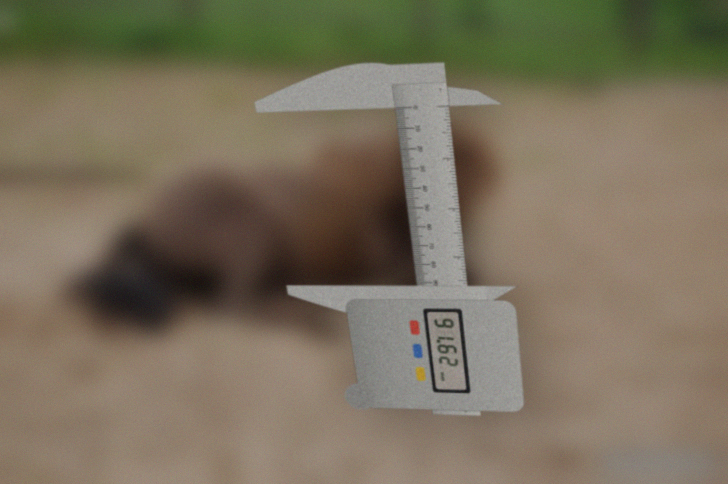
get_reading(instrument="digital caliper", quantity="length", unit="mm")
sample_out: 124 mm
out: 91.62 mm
